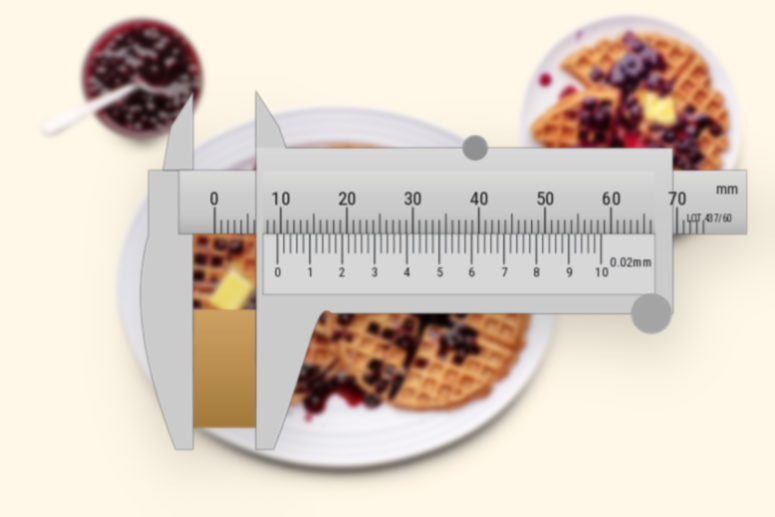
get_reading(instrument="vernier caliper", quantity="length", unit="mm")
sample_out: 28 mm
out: 9.5 mm
